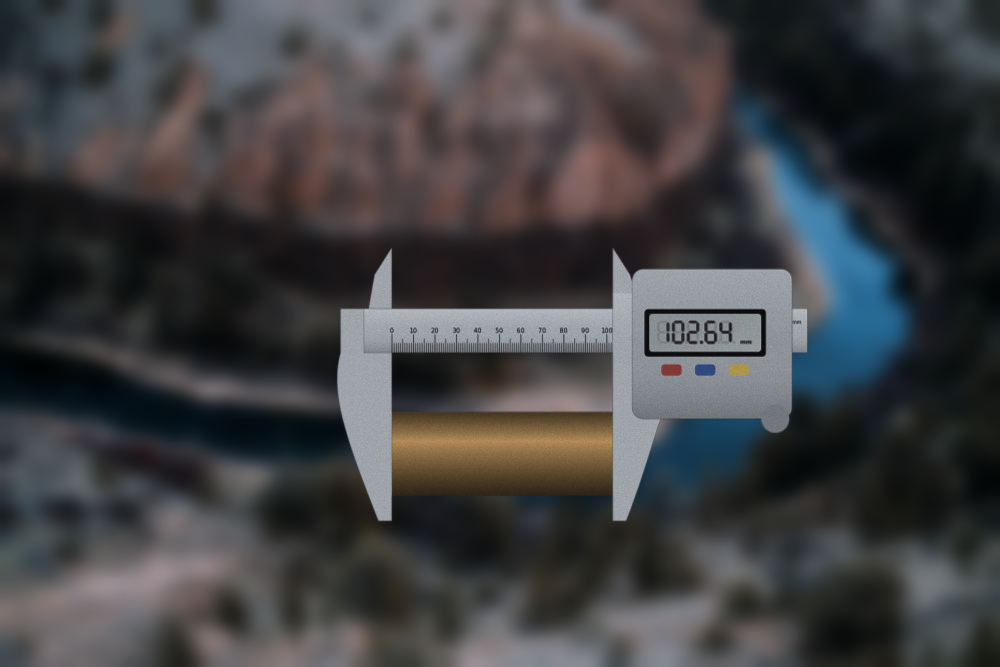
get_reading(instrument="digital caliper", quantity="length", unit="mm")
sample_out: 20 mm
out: 102.64 mm
